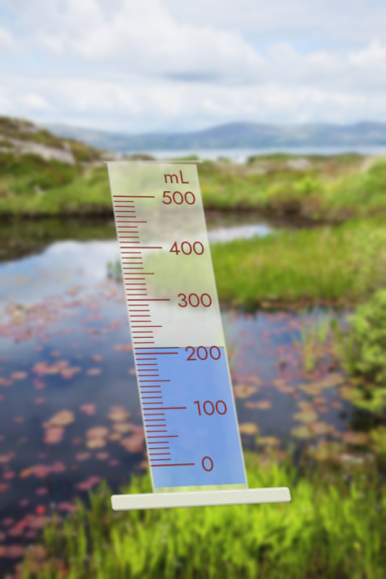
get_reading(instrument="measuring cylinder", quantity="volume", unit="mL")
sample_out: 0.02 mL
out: 210 mL
